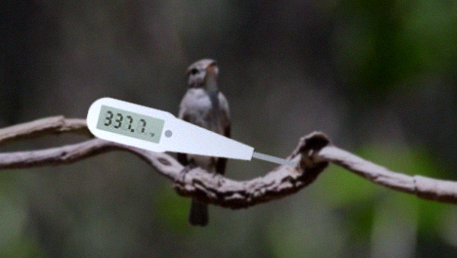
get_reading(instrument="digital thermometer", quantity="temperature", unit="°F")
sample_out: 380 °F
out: 337.7 °F
